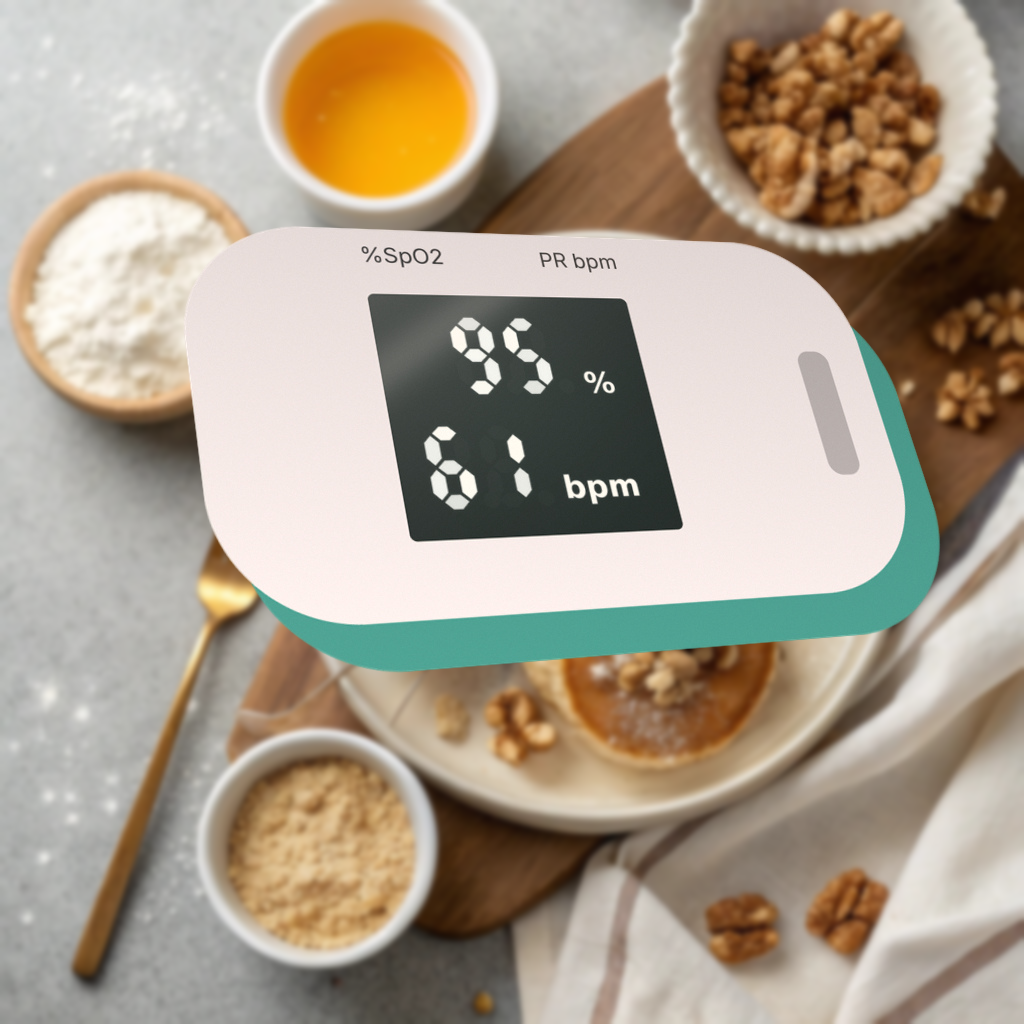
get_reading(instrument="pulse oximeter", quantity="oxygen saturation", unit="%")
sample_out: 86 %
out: 95 %
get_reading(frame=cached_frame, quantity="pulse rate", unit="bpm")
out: 61 bpm
